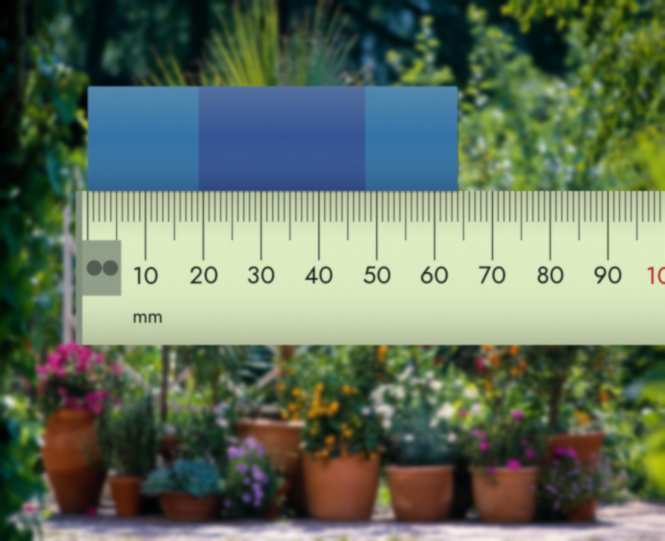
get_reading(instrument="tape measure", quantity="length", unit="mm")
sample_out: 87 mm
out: 64 mm
